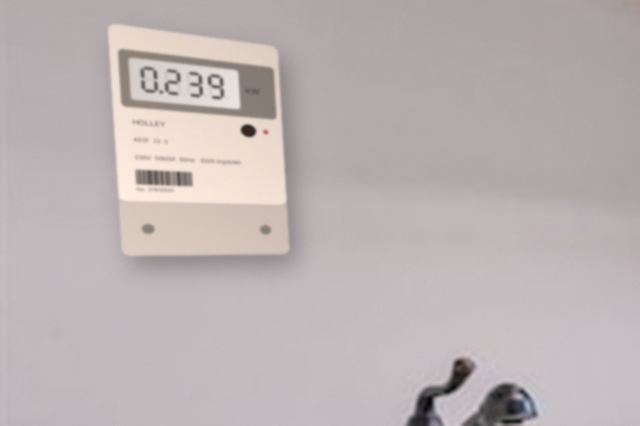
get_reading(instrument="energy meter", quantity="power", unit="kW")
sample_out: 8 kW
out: 0.239 kW
